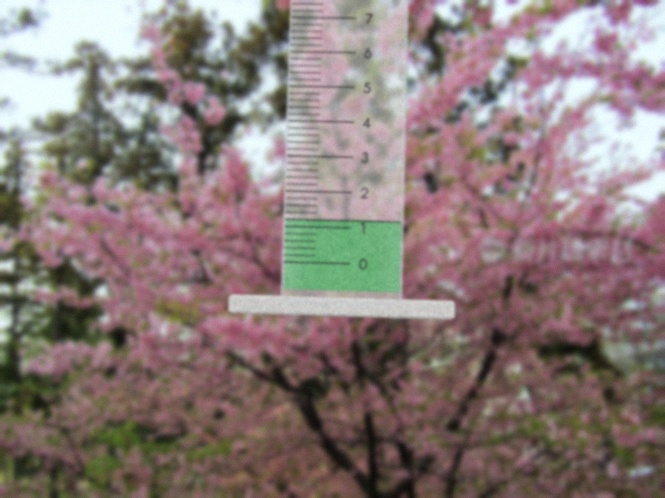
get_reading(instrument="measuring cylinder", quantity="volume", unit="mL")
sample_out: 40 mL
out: 1.2 mL
